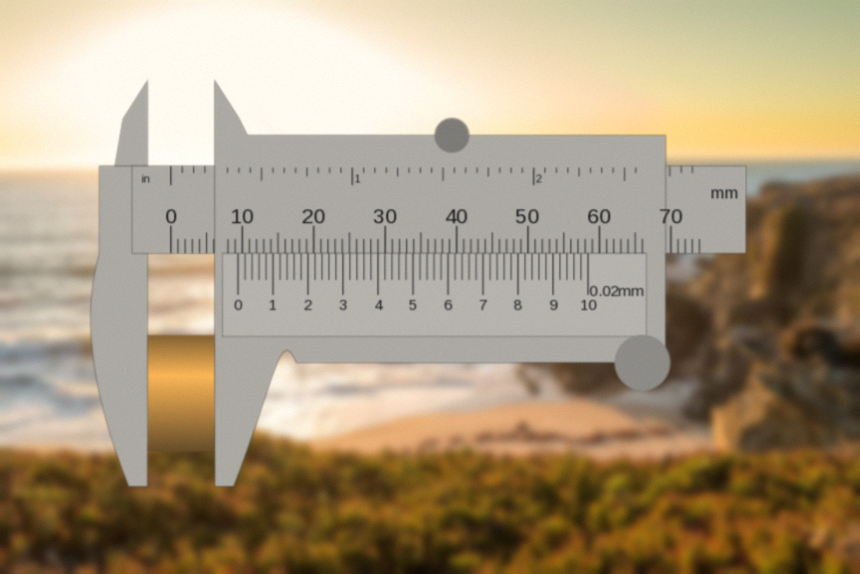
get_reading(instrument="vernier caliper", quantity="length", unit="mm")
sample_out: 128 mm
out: 9.4 mm
